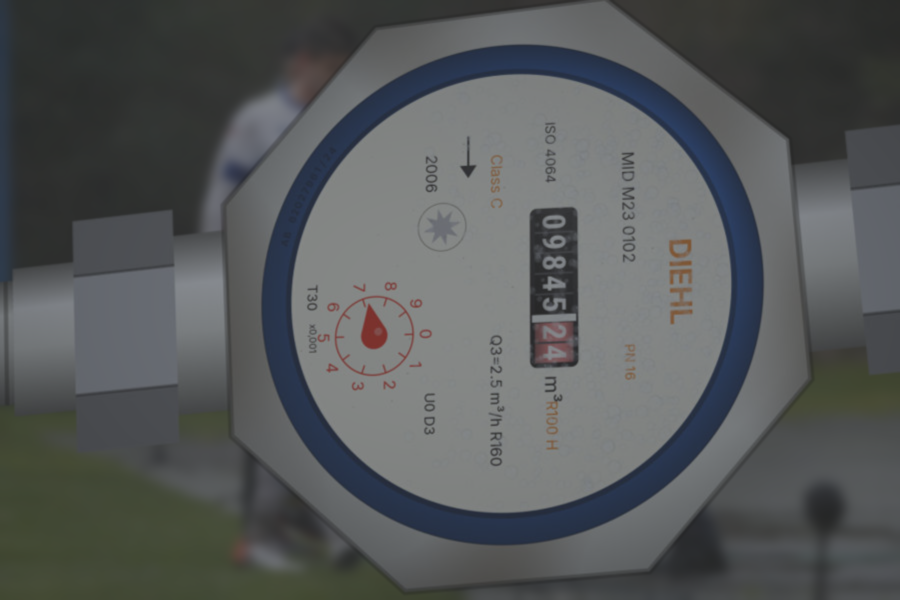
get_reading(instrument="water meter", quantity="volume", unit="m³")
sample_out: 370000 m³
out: 9845.247 m³
